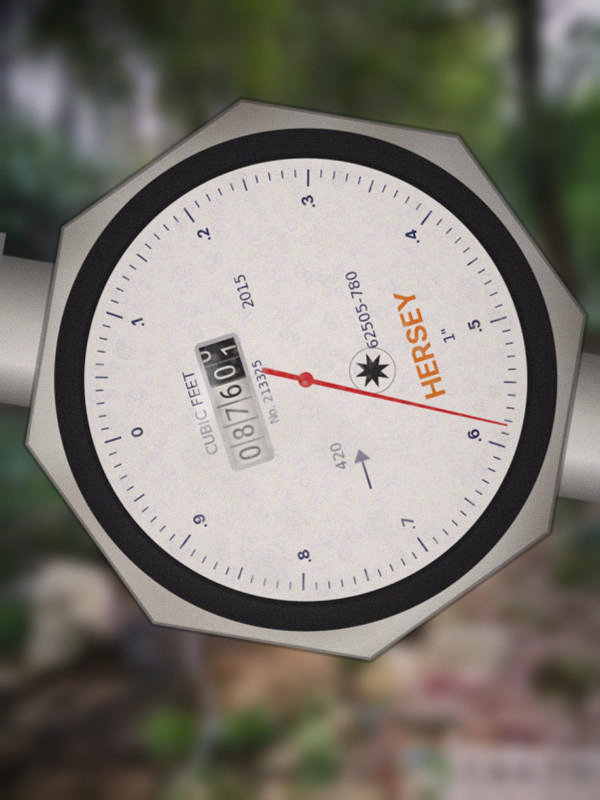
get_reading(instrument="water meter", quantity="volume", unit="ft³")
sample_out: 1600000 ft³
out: 87600.58 ft³
